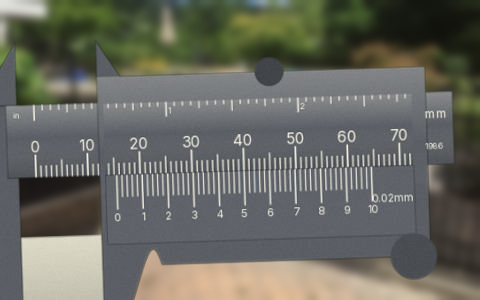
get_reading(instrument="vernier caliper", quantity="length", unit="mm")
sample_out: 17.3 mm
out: 15.5 mm
